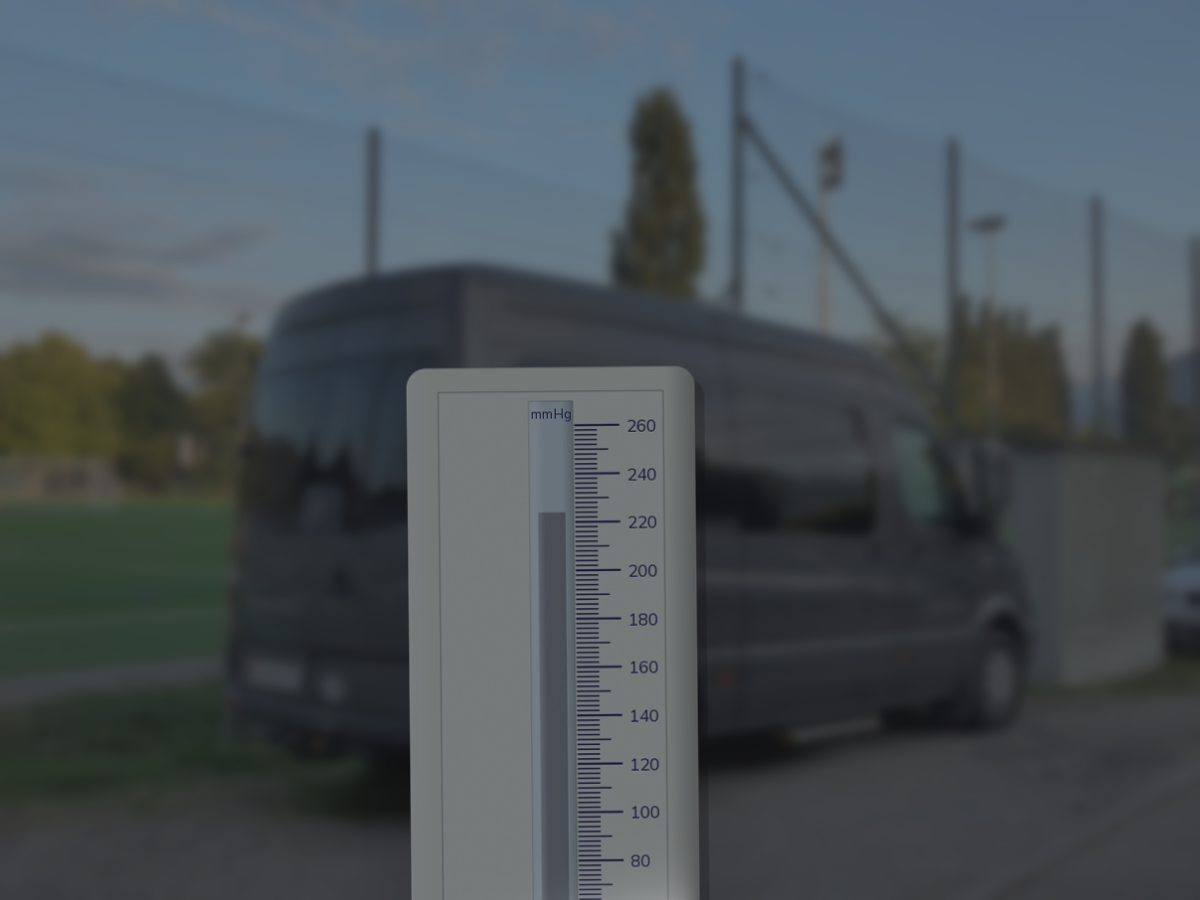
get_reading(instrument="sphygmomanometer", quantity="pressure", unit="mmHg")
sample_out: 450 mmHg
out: 224 mmHg
